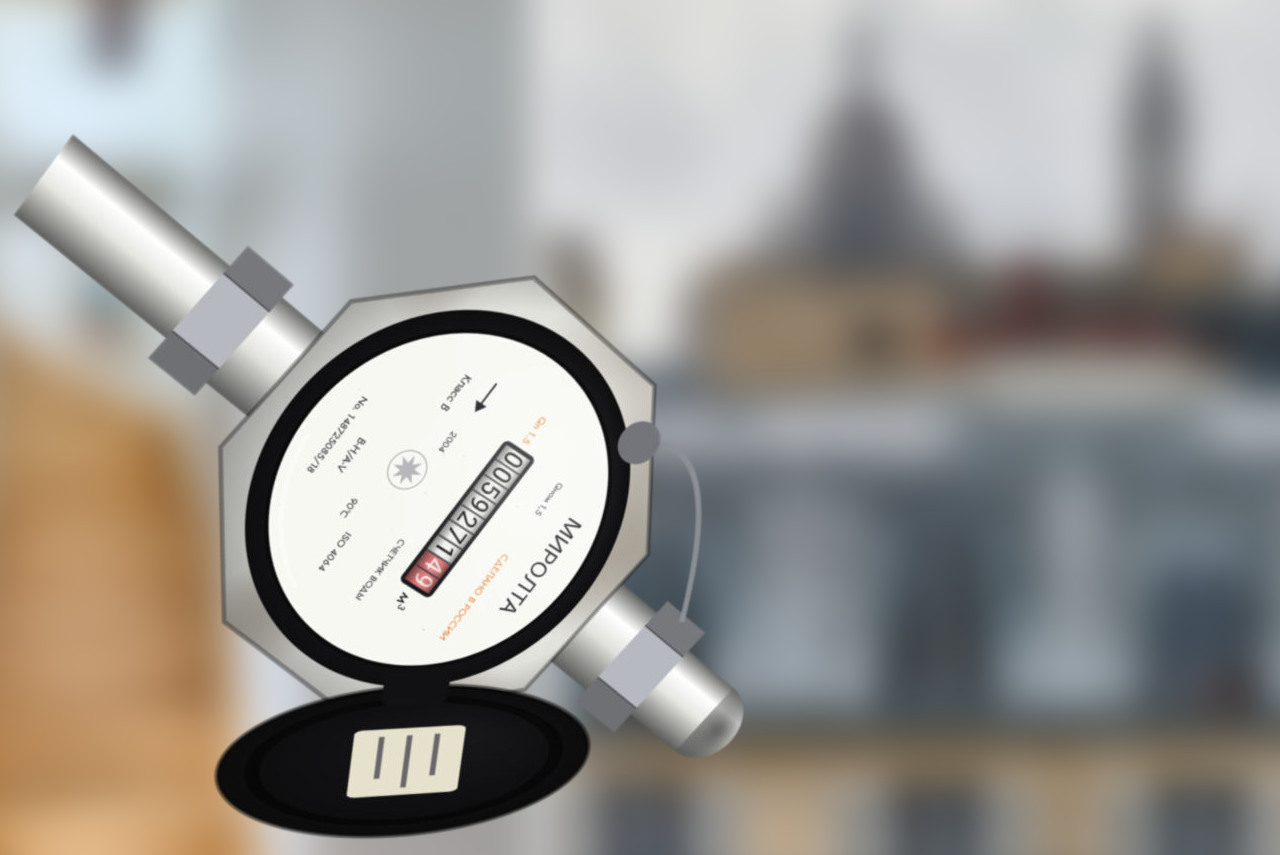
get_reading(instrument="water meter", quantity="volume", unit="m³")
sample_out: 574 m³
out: 59271.49 m³
